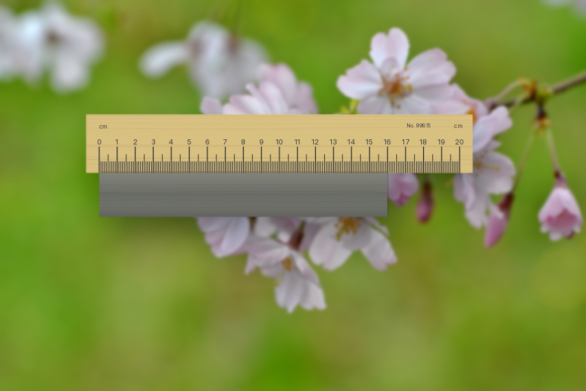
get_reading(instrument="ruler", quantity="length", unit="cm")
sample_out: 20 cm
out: 16 cm
